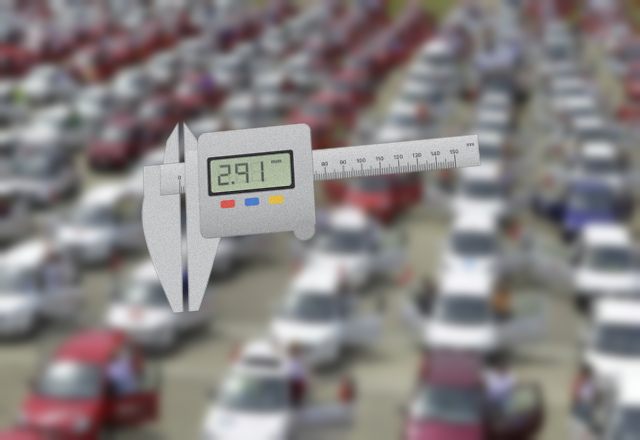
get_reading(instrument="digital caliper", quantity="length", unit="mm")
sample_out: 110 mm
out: 2.91 mm
